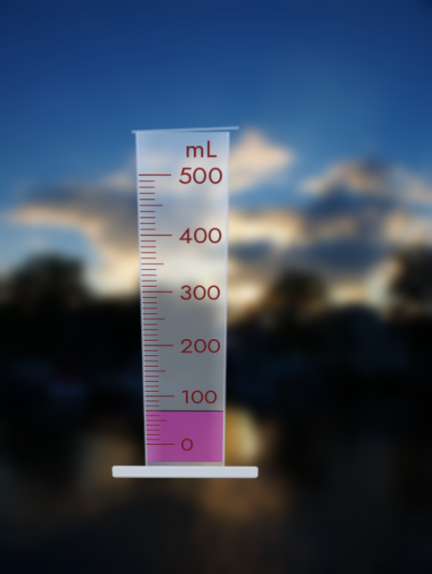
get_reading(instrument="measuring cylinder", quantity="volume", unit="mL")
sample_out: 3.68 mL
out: 70 mL
